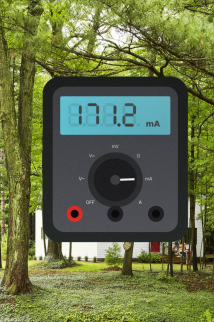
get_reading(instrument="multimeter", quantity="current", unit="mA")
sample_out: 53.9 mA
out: 171.2 mA
